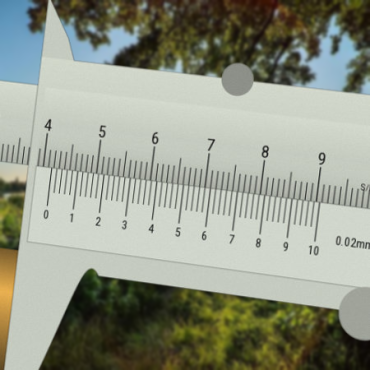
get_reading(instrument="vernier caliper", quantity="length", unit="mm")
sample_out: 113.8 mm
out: 41.6 mm
